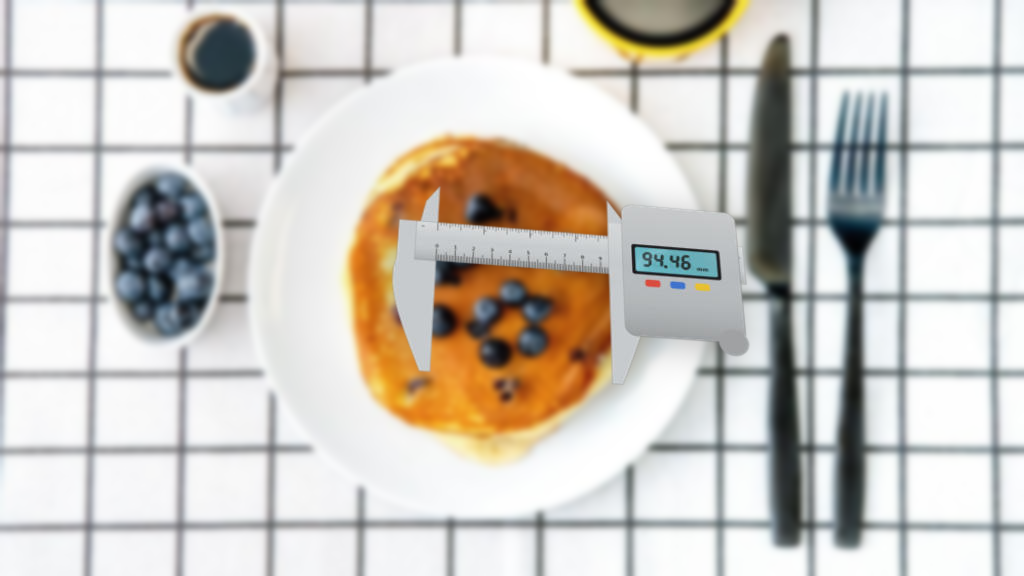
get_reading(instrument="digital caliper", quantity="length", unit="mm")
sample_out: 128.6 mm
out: 94.46 mm
